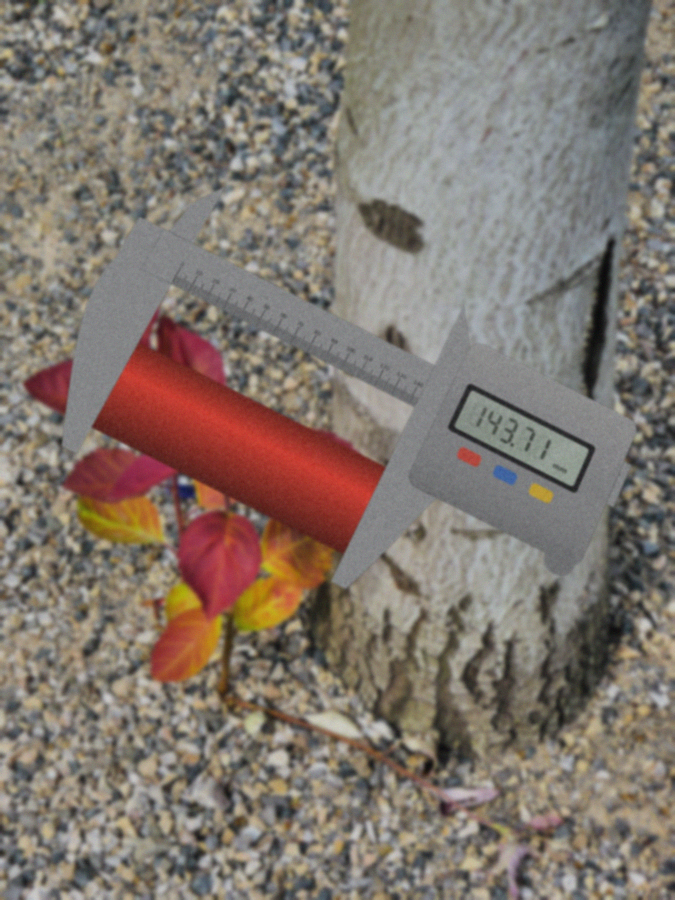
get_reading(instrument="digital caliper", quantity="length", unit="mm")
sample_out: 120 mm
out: 143.71 mm
